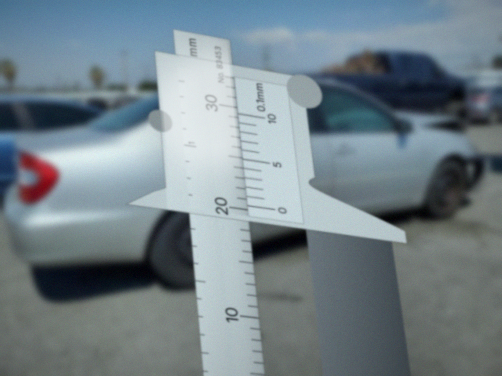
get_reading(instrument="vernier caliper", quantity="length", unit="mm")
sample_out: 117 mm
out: 20.4 mm
